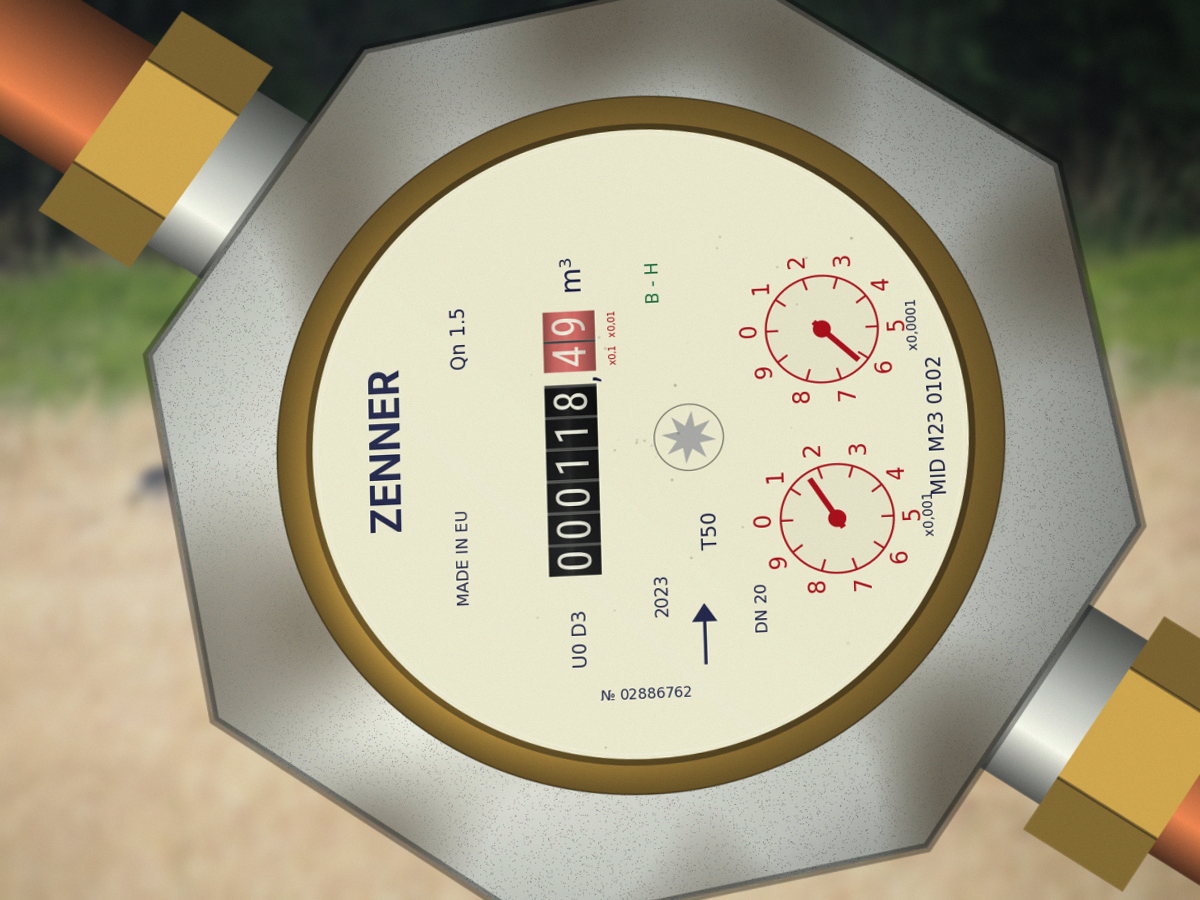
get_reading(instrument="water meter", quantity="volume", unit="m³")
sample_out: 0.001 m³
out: 118.4916 m³
